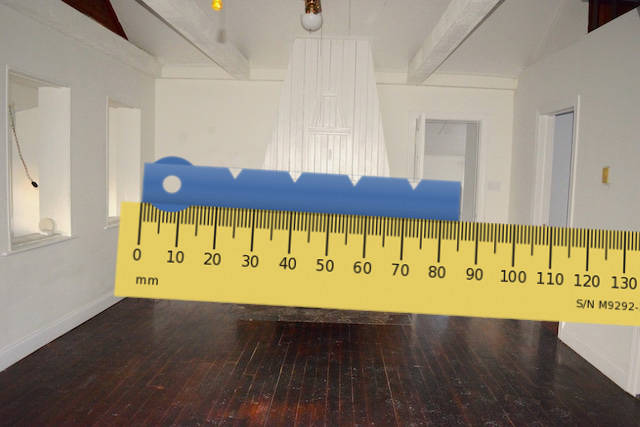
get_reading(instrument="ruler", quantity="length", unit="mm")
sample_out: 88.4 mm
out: 85 mm
